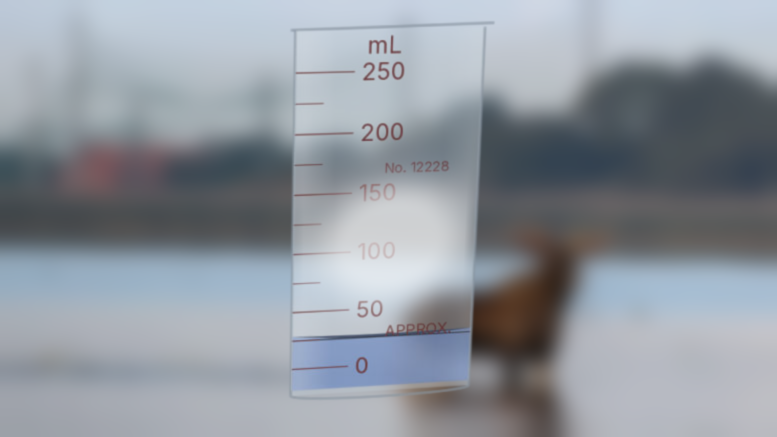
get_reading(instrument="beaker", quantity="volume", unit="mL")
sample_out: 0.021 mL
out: 25 mL
